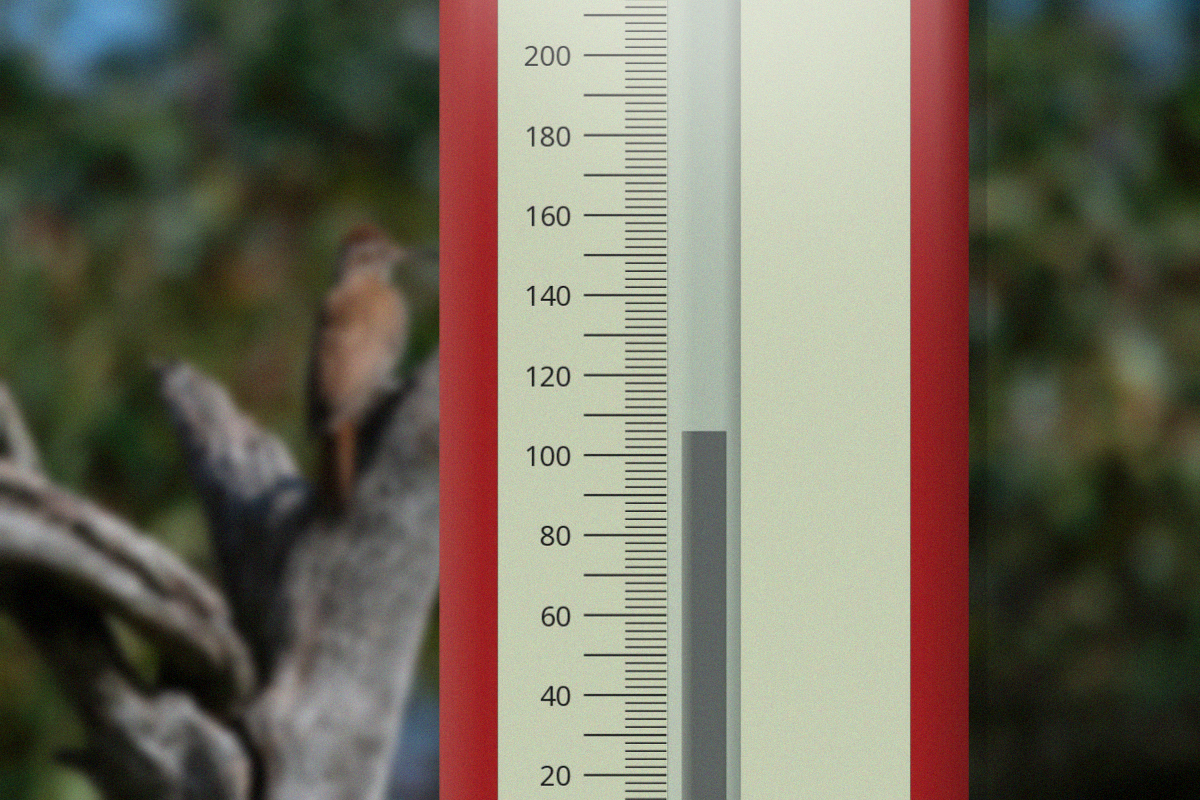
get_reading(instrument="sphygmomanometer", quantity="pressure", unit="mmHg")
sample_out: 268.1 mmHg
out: 106 mmHg
